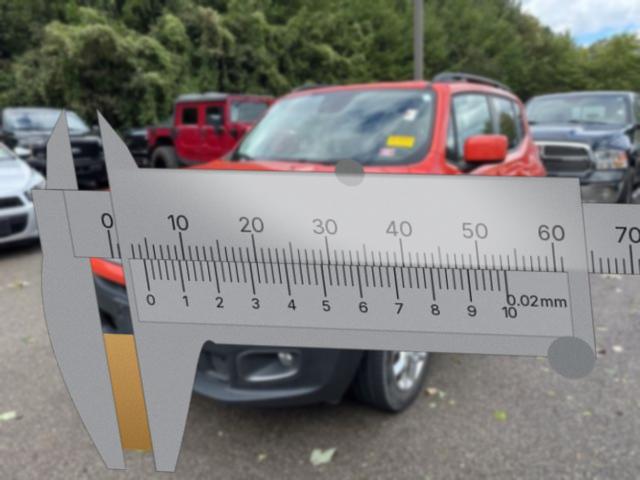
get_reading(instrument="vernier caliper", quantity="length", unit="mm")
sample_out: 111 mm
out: 4.4 mm
